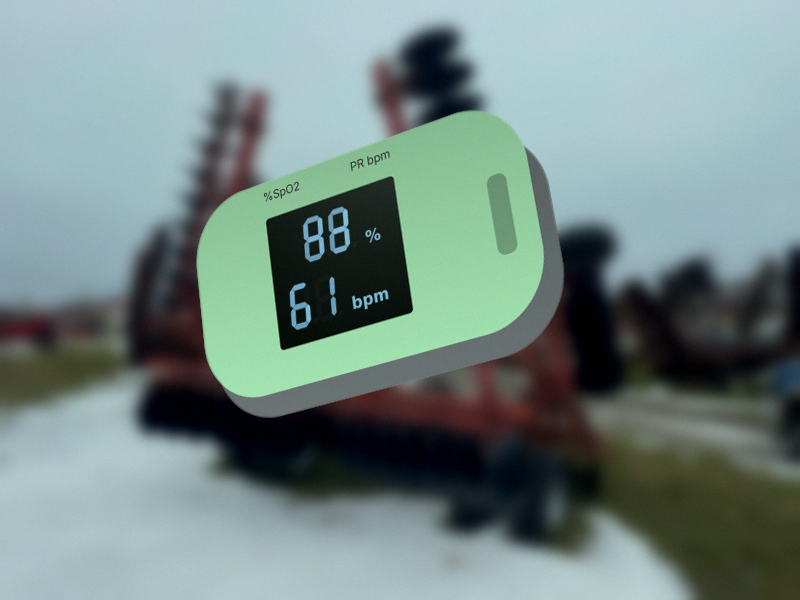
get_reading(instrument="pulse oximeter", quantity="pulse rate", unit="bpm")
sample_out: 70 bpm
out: 61 bpm
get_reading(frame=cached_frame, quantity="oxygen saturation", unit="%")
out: 88 %
